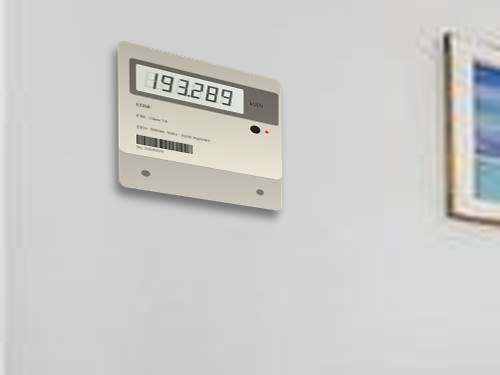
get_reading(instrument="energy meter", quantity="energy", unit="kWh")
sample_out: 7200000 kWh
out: 193.289 kWh
